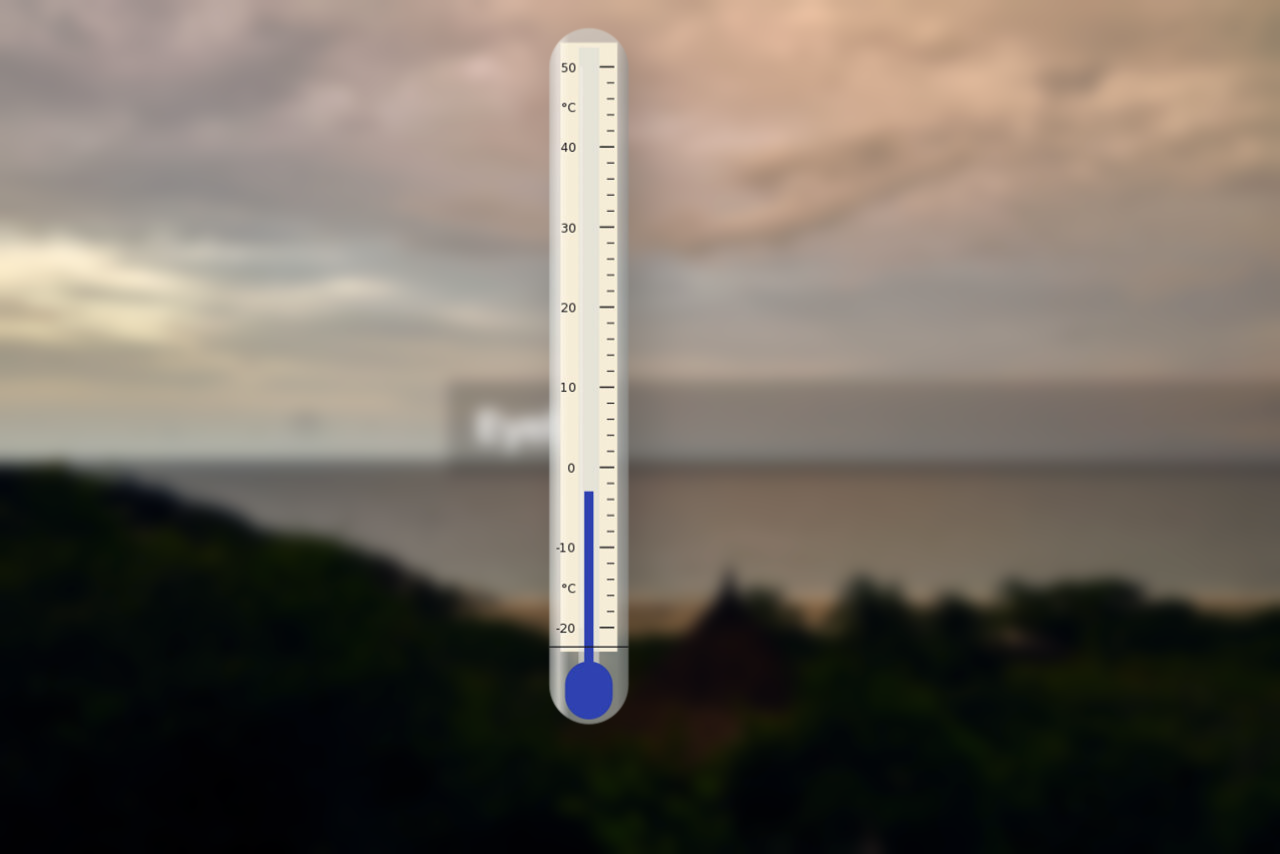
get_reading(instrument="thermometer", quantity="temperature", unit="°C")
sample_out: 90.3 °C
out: -3 °C
